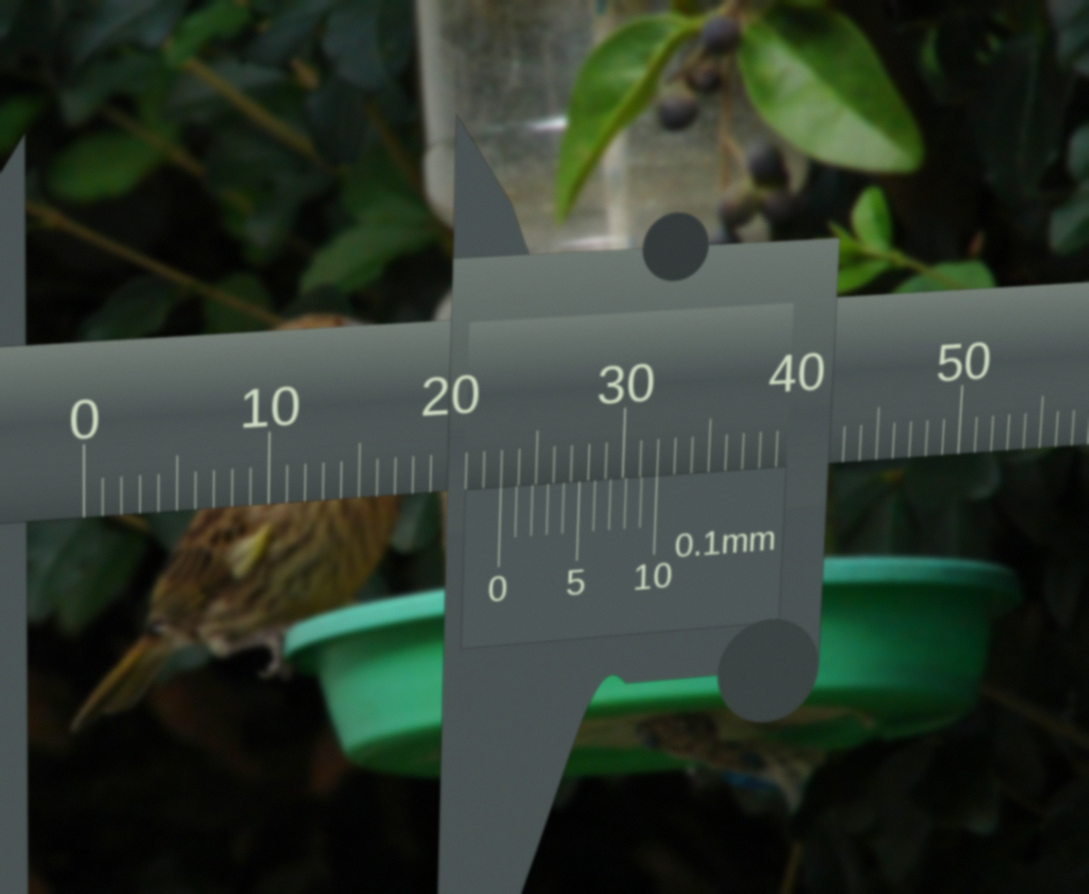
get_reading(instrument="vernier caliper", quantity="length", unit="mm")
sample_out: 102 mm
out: 23.0 mm
